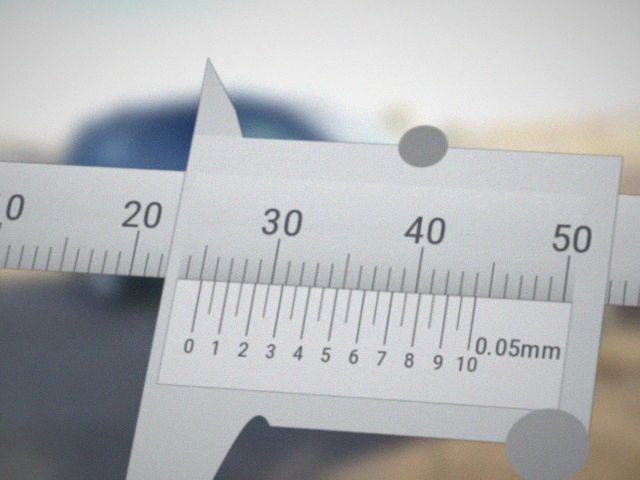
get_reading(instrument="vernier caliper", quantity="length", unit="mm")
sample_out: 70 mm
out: 25.1 mm
